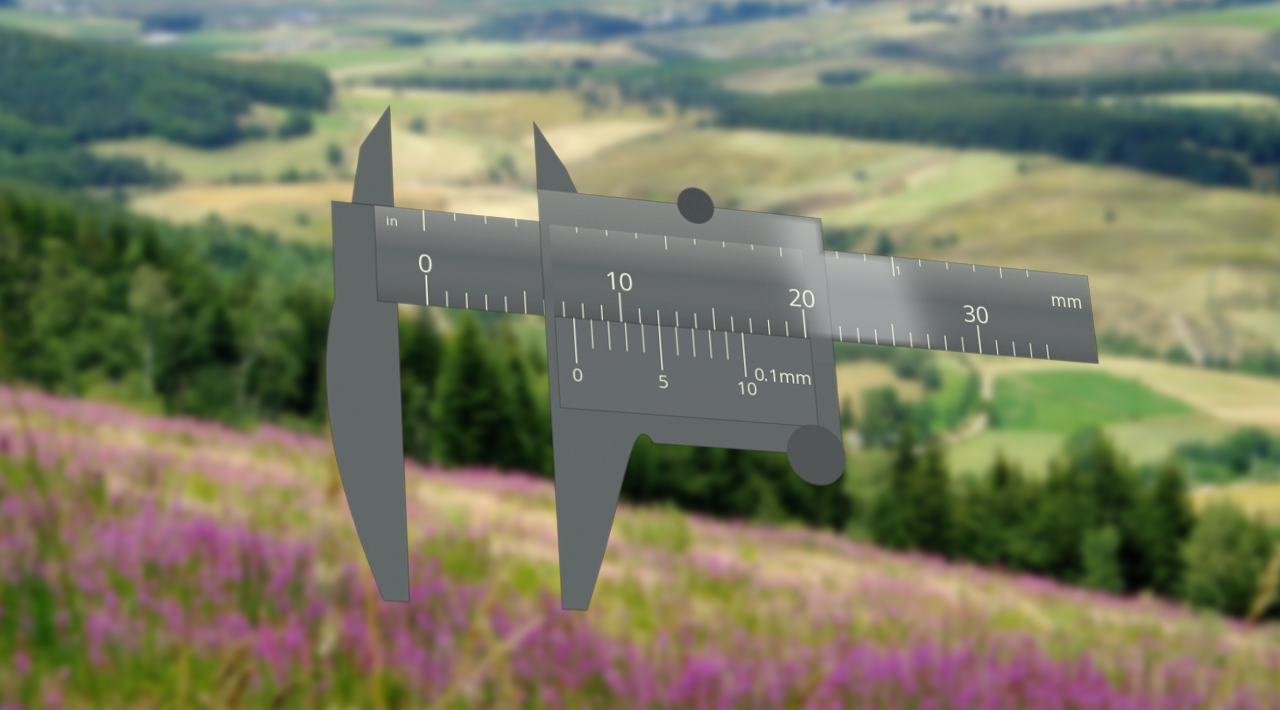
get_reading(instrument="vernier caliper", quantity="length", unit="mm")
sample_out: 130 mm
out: 7.5 mm
